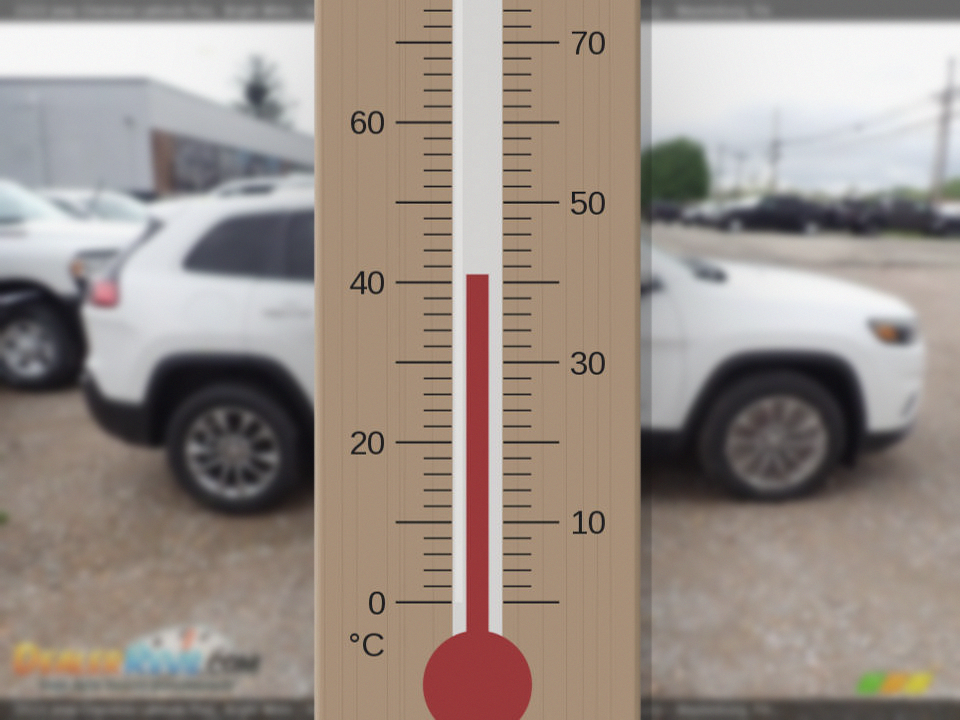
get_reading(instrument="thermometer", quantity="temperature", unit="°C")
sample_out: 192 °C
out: 41 °C
